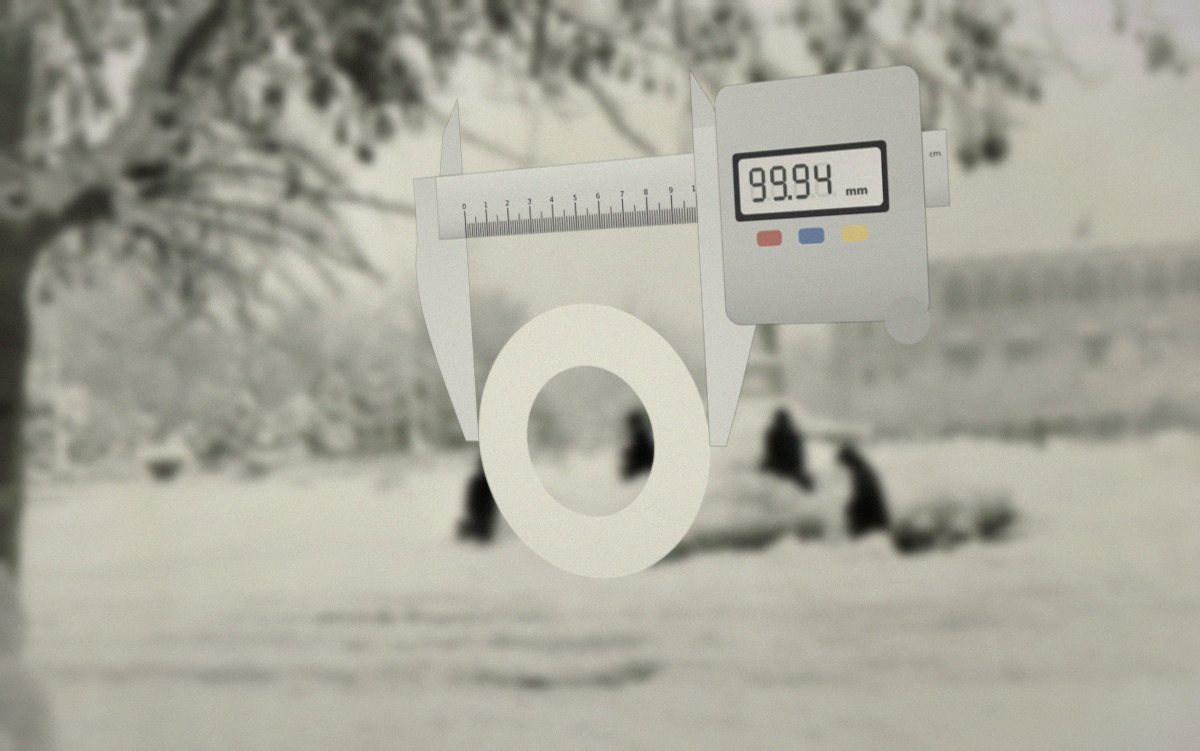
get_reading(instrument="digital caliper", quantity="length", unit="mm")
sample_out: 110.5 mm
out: 99.94 mm
